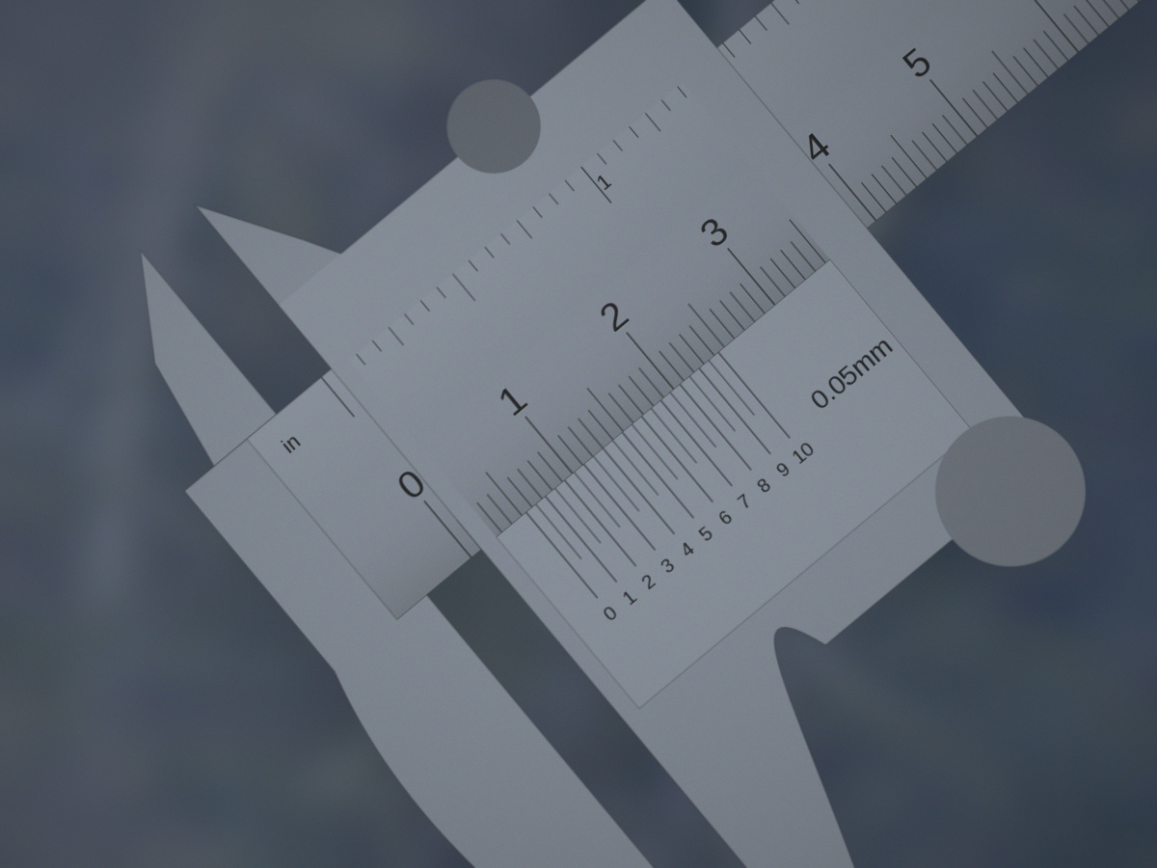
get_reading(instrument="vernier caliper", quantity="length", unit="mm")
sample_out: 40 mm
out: 5.4 mm
